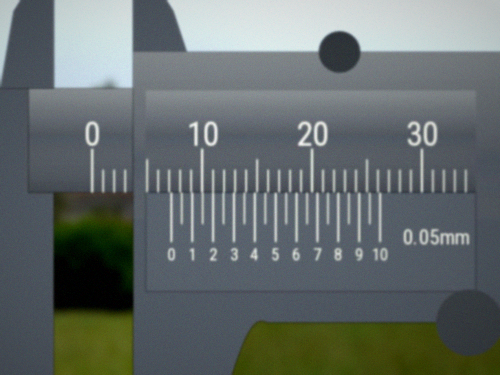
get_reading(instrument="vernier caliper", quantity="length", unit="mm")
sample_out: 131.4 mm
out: 7.2 mm
